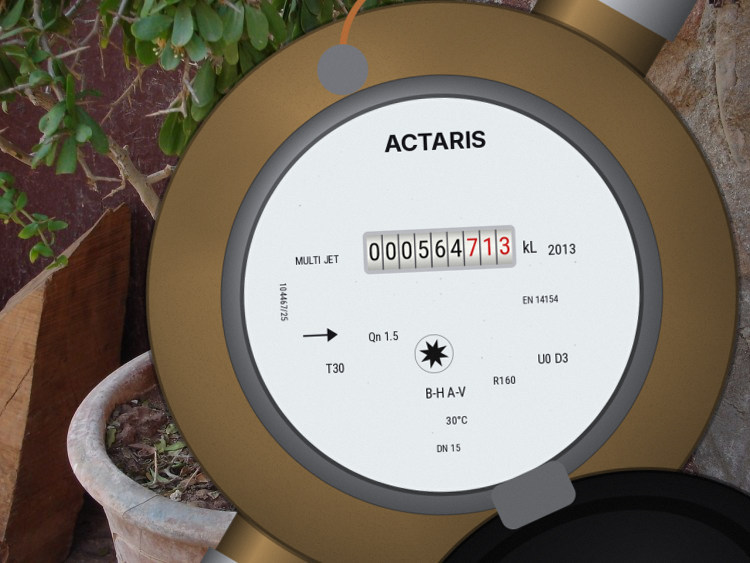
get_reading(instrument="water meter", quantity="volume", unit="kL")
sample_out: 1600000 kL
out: 564.713 kL
